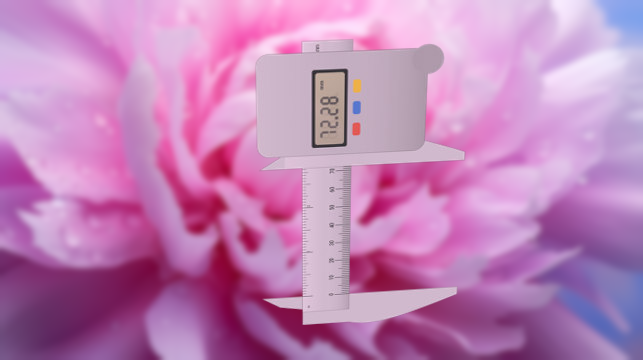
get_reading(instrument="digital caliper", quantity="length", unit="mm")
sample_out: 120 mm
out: 72.28 mm
